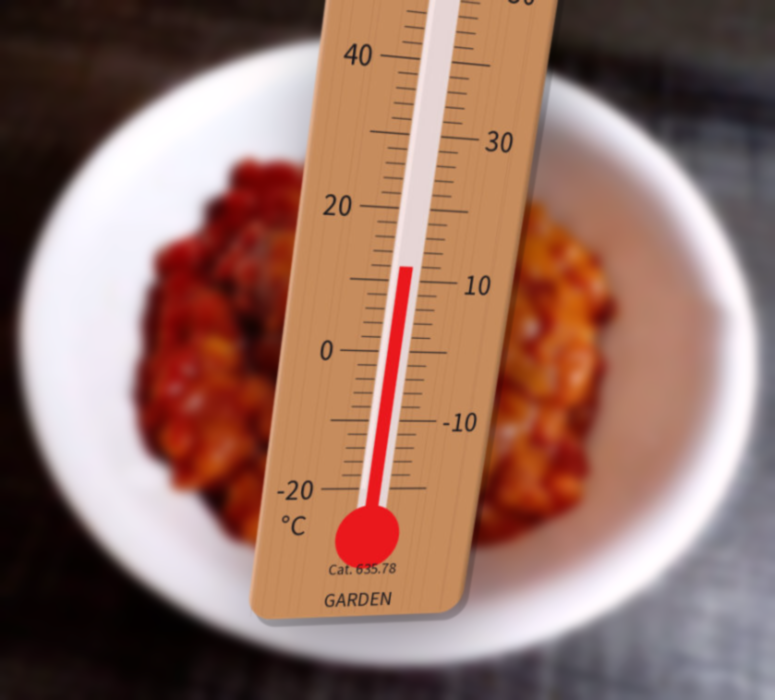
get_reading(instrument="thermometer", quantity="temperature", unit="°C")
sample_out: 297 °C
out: 12 °C
